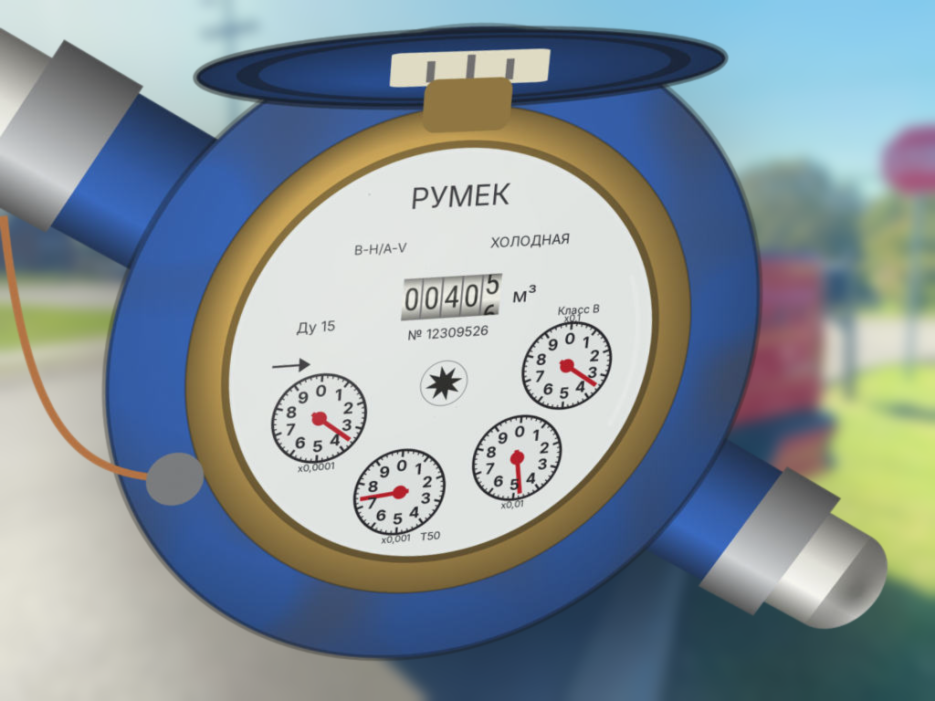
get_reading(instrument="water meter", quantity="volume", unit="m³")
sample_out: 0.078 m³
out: 405.3473 m³
